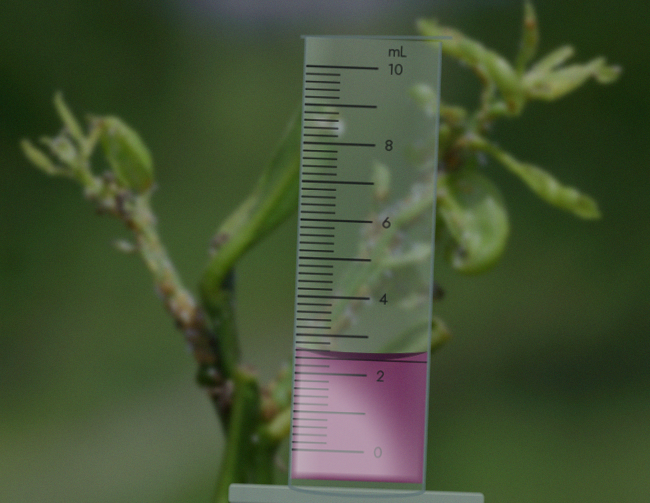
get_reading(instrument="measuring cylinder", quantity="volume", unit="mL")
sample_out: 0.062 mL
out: 2.4 mL
